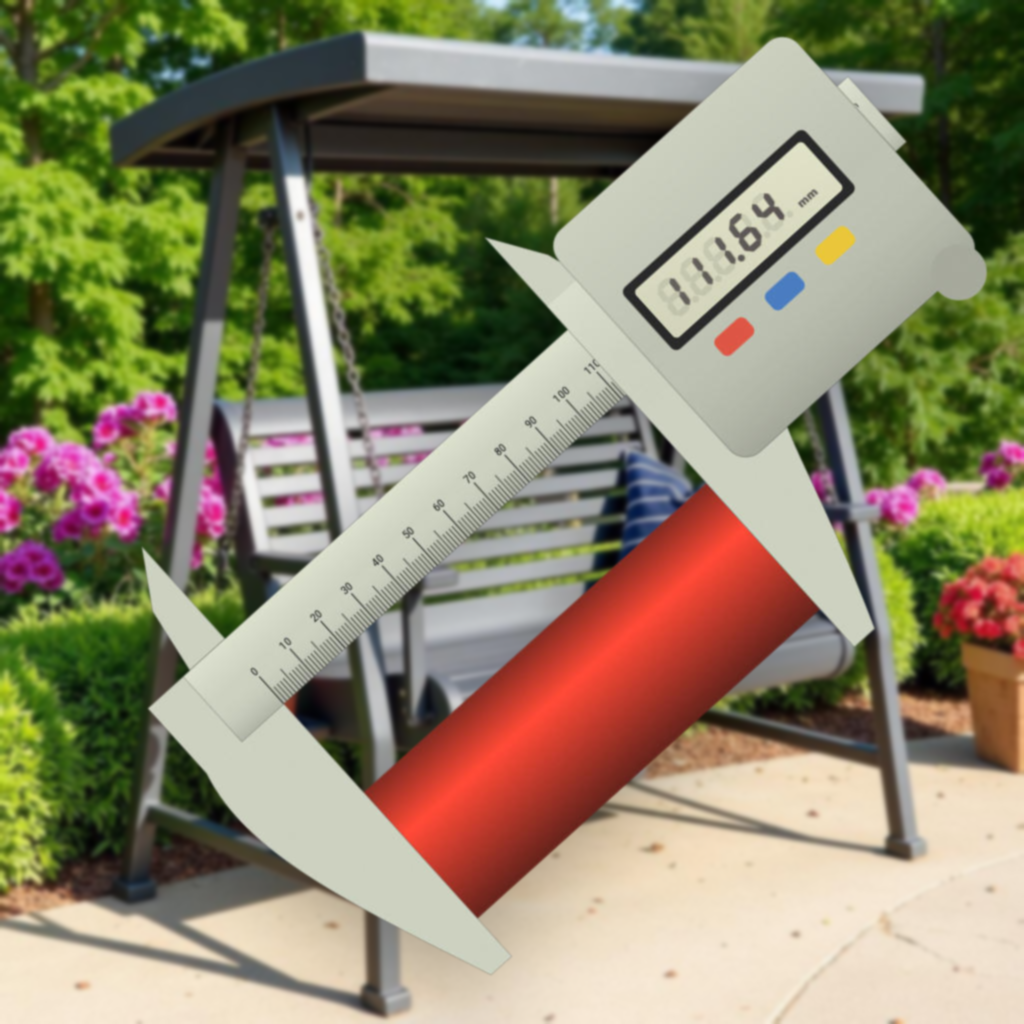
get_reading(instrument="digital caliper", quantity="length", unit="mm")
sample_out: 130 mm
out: 111.64 mm
